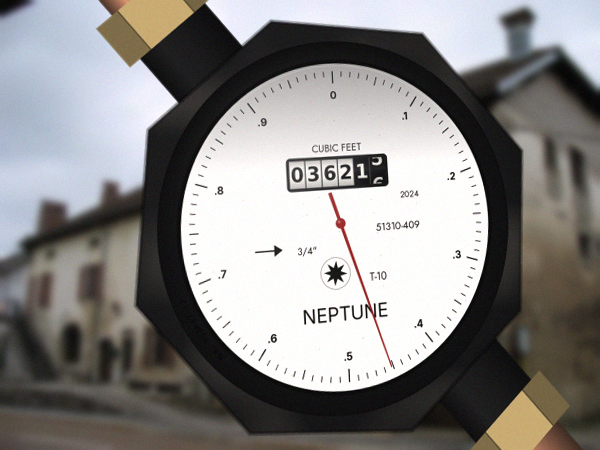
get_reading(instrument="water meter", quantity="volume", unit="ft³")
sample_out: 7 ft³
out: 36215.45 ft³
